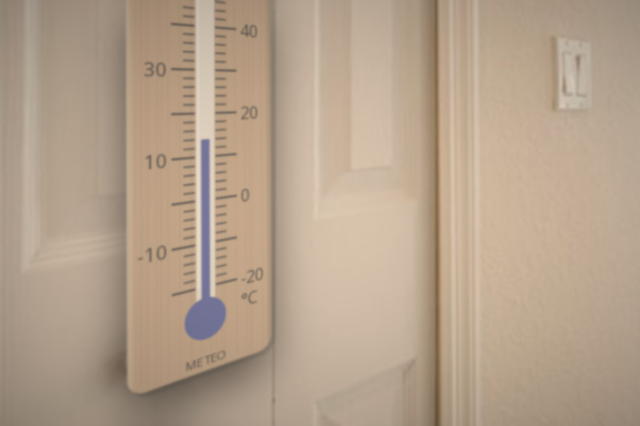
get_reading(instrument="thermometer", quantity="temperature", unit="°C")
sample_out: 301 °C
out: 14 °C
